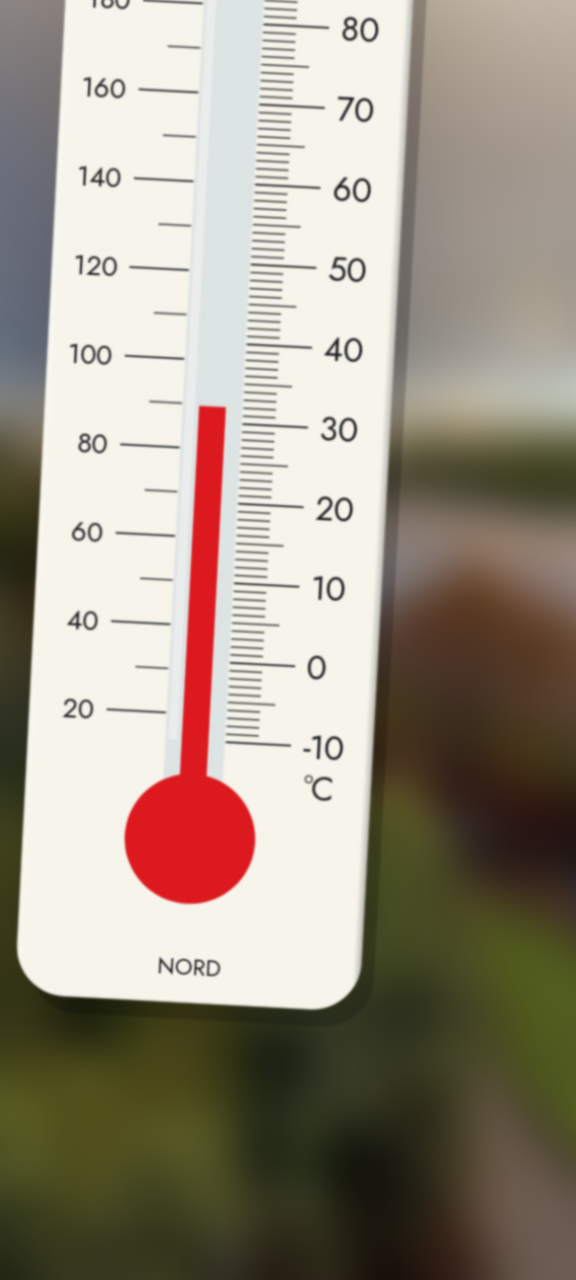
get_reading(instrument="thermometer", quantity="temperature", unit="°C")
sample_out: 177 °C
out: 32 °C
